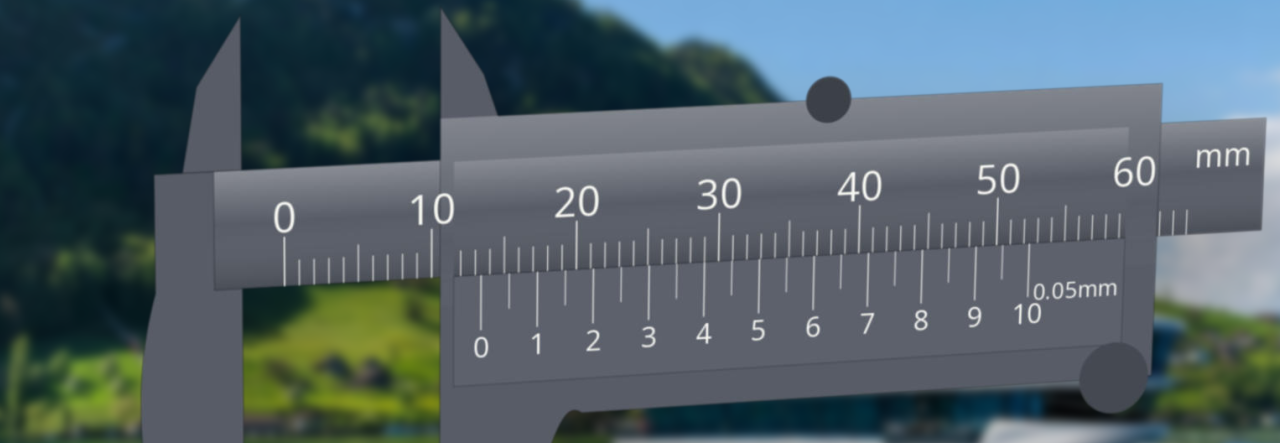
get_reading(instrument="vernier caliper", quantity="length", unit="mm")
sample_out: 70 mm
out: 13.4 mm
